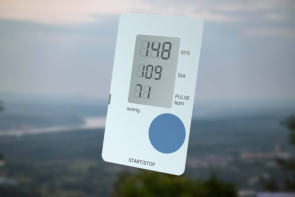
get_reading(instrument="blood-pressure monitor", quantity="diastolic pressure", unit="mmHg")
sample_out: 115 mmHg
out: 109 mmHg
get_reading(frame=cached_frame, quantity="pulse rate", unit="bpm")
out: 71 bpm
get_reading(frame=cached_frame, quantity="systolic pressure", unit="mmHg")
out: 148 mmHg
